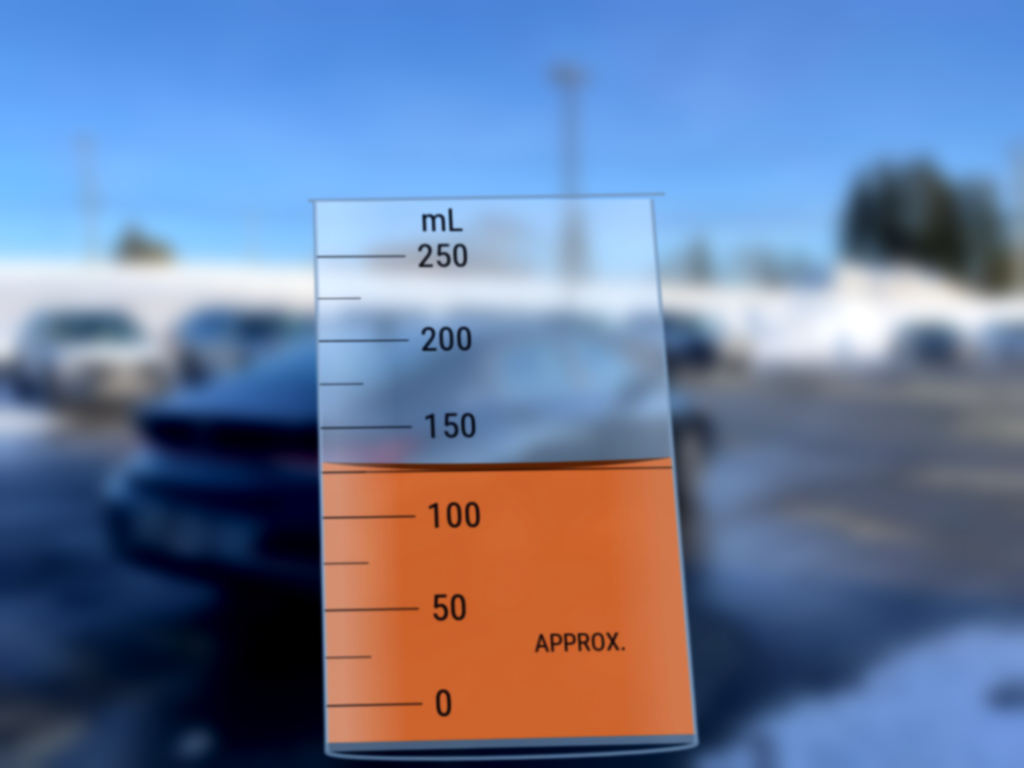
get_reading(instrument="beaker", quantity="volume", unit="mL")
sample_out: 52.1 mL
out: 125 mL
